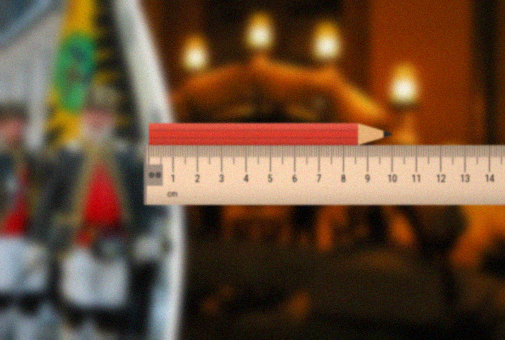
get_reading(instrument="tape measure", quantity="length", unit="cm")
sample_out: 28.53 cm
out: 10 cm
